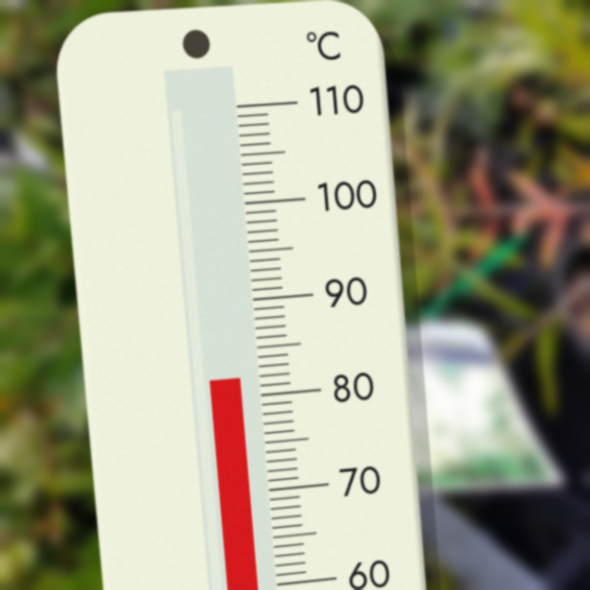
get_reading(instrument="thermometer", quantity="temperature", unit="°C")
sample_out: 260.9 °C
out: 82 °C
